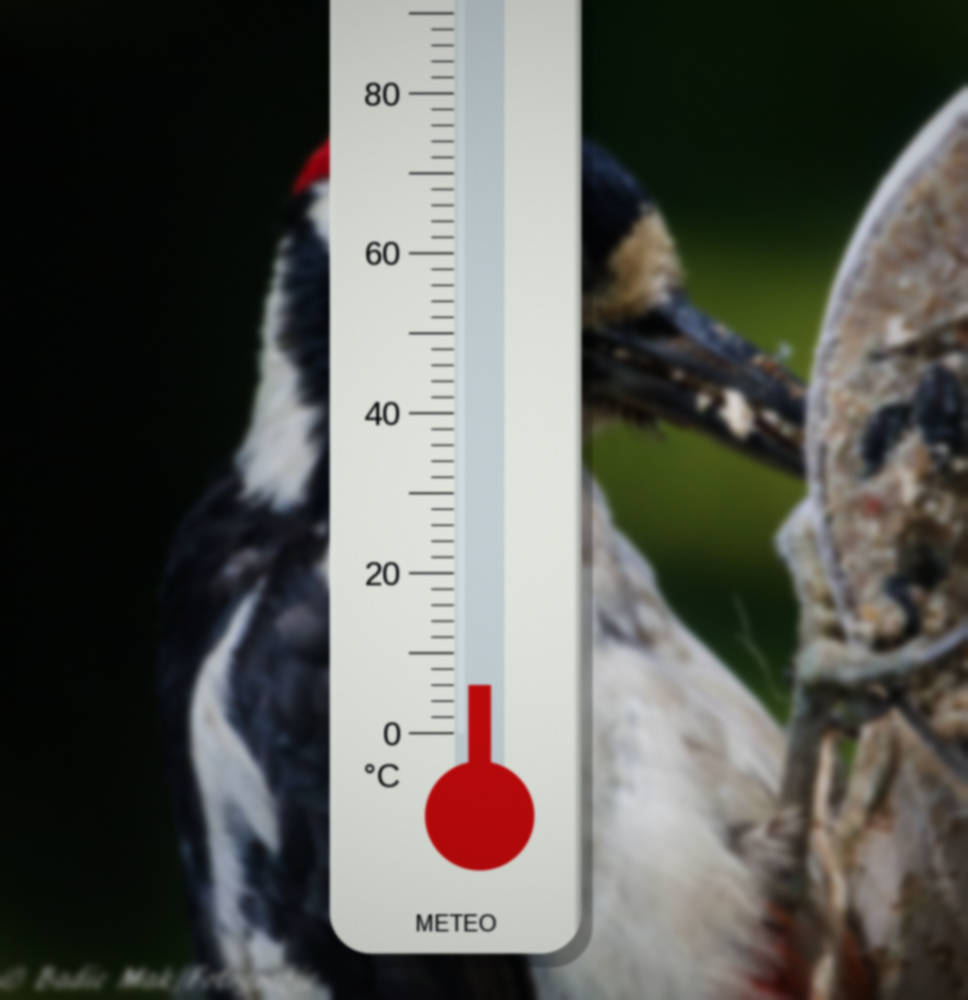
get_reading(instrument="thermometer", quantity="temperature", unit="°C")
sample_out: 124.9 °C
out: 6 °C
